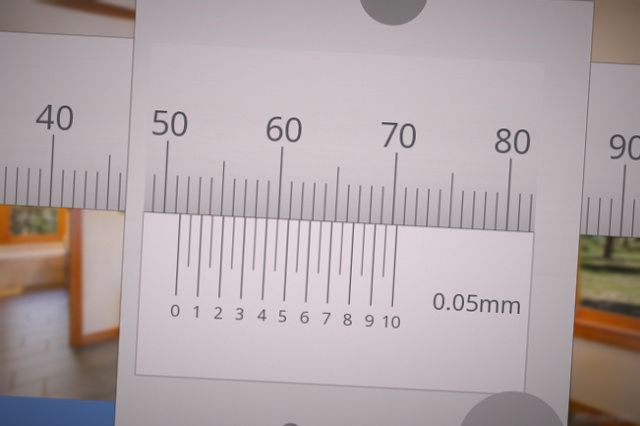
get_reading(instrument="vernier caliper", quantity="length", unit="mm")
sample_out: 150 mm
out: 51.4 mm
